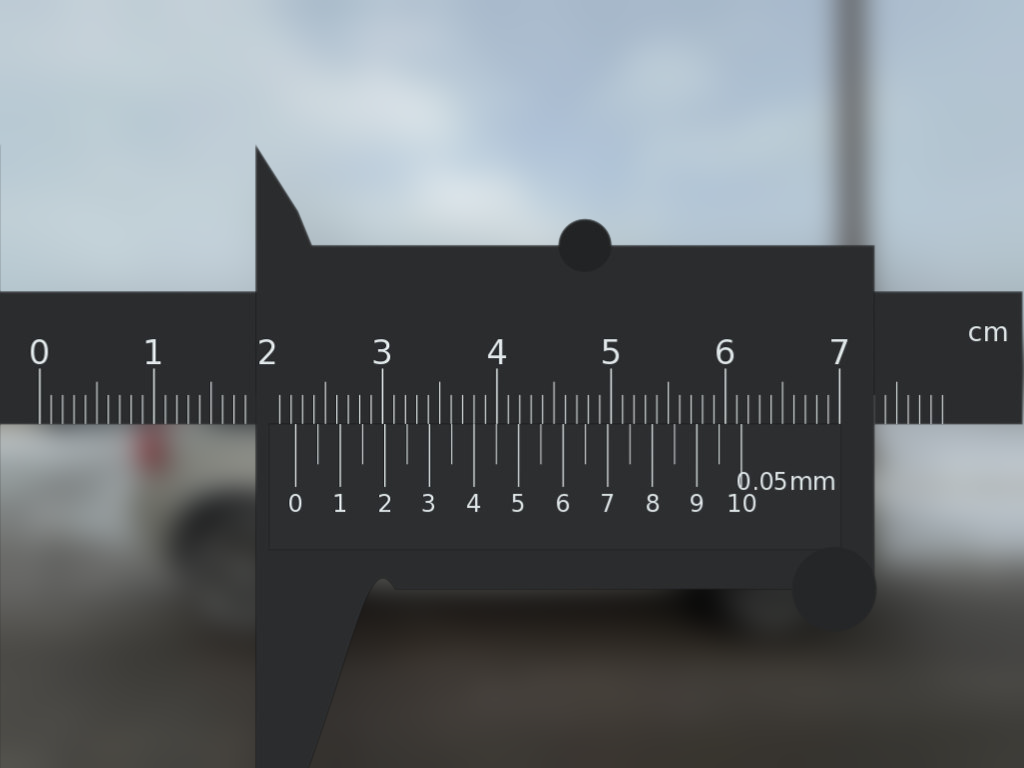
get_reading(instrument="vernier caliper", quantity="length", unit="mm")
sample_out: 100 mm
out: 22.4 mm
